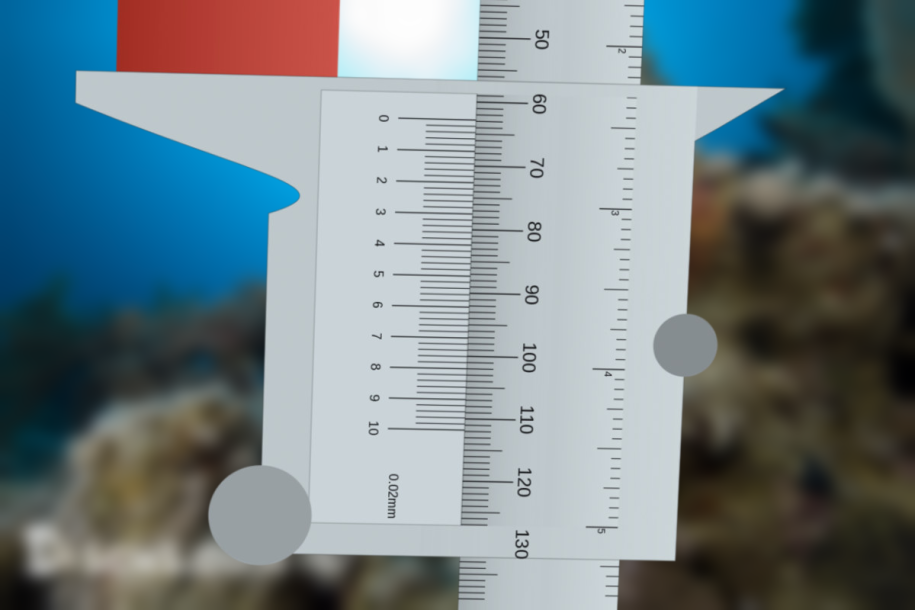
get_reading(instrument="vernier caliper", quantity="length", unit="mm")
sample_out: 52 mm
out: 62.8 mm
